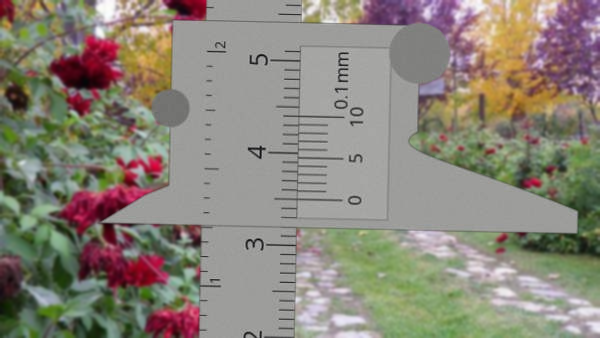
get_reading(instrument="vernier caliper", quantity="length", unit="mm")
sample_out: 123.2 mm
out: 35.0 mm
